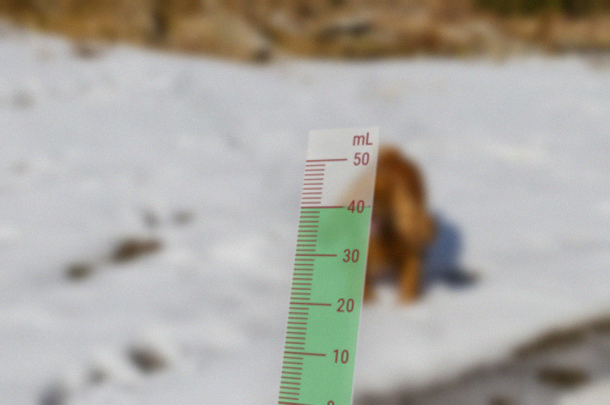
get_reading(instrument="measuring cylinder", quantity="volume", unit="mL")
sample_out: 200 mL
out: 40 mL
